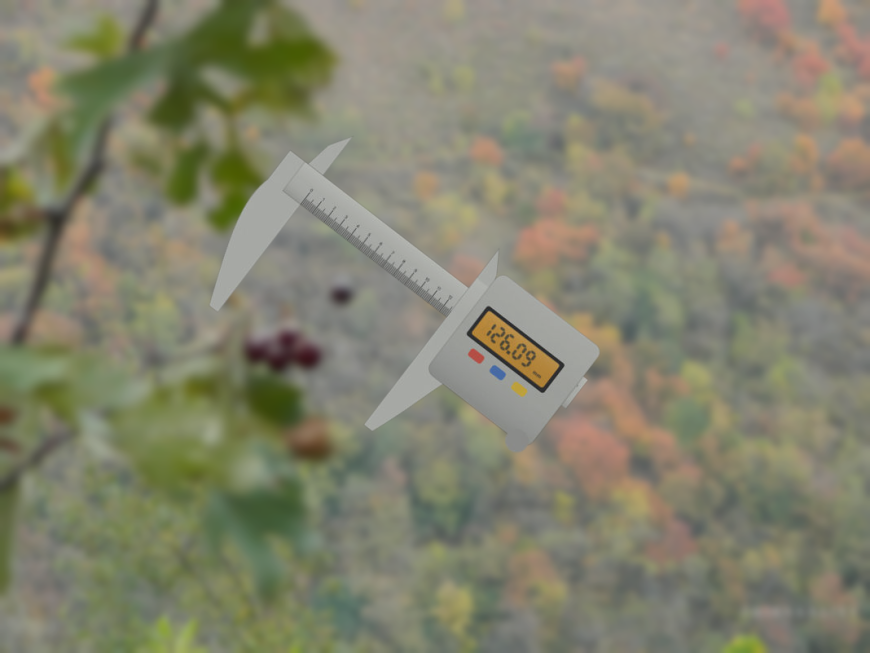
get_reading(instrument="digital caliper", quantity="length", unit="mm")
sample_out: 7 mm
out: 126.09 mm
